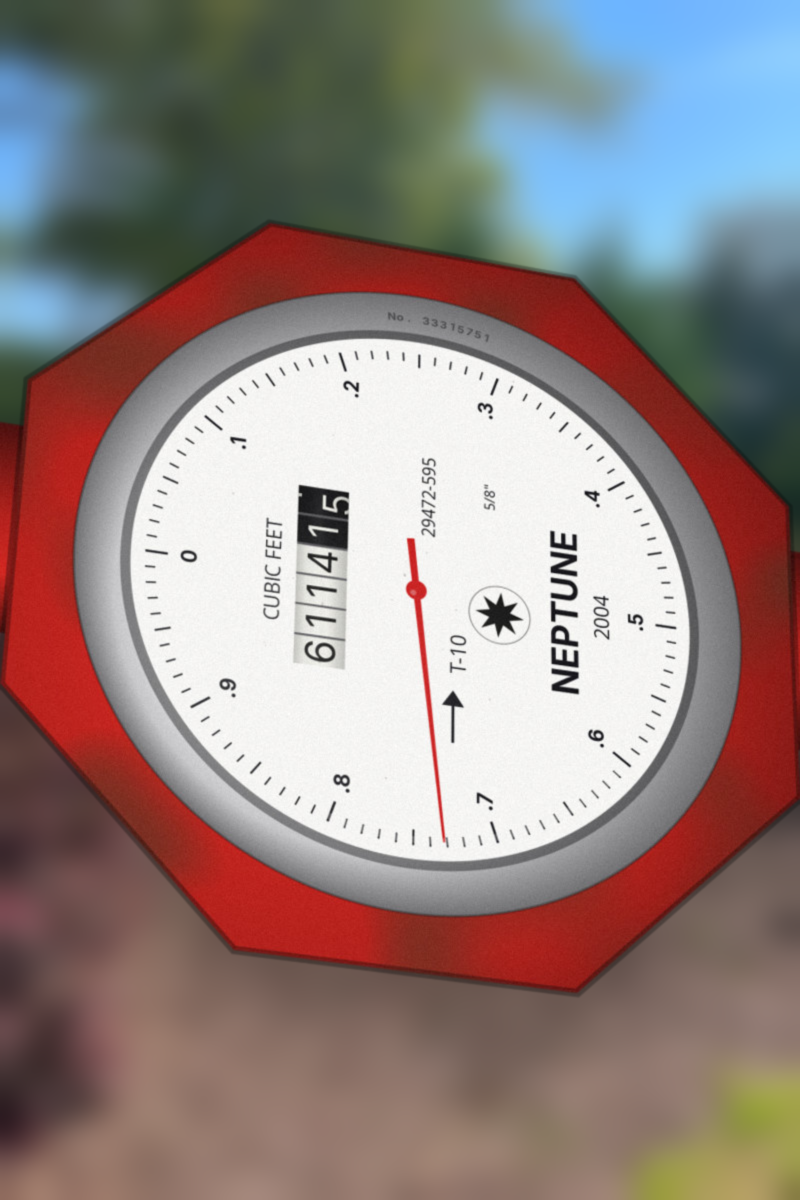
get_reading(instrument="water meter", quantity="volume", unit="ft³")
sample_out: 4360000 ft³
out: 611414.73 ft³
